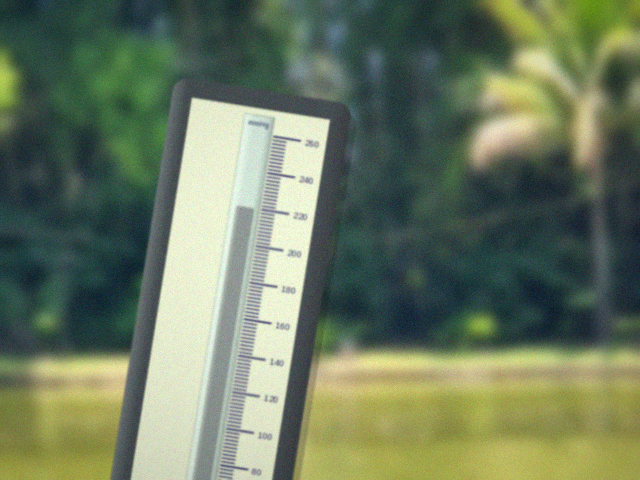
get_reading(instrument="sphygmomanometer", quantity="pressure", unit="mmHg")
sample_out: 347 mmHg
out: 220 mmHg
